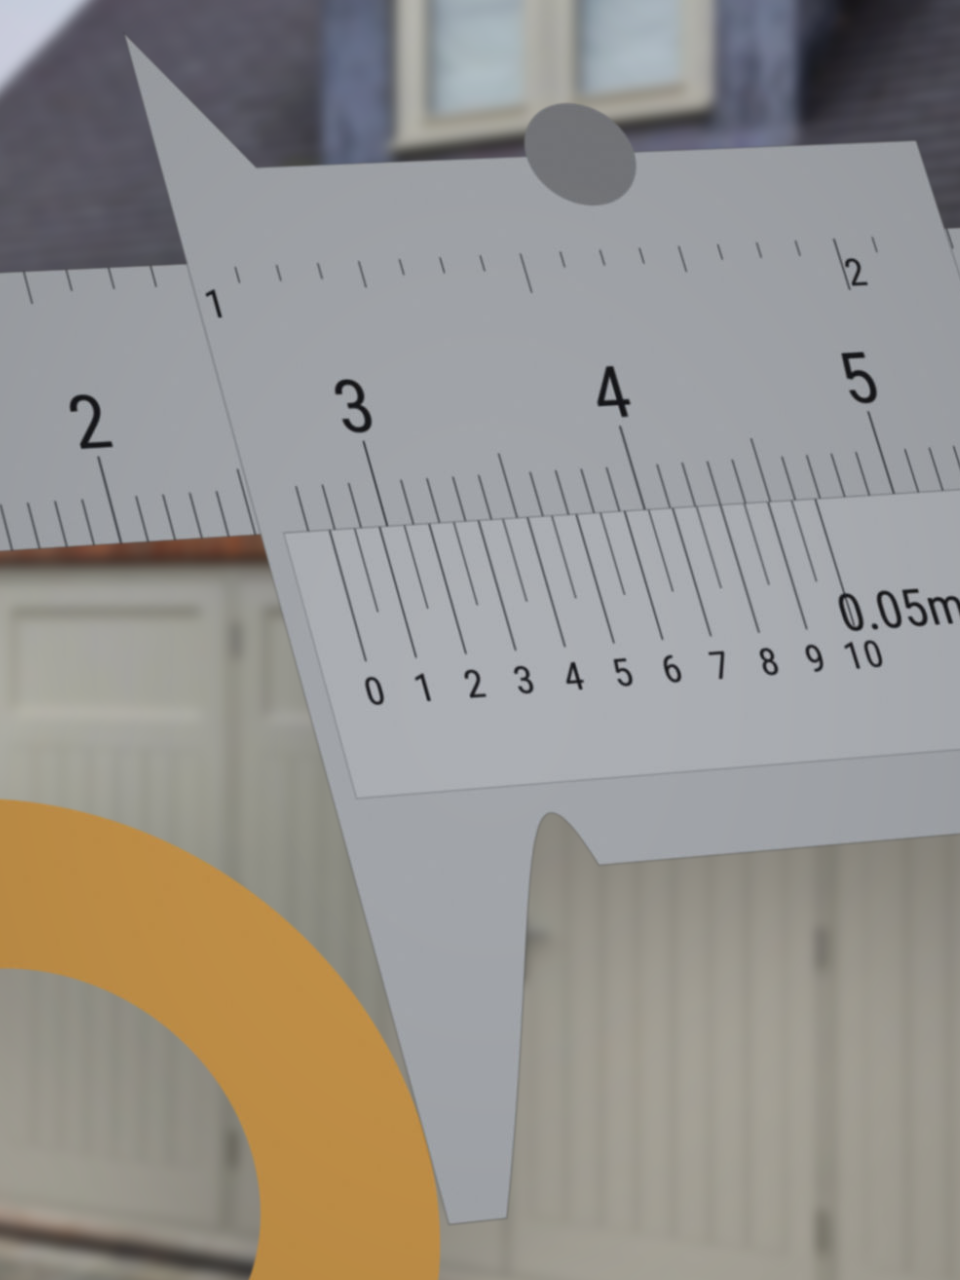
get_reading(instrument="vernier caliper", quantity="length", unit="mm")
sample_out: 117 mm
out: 27.8 mm
